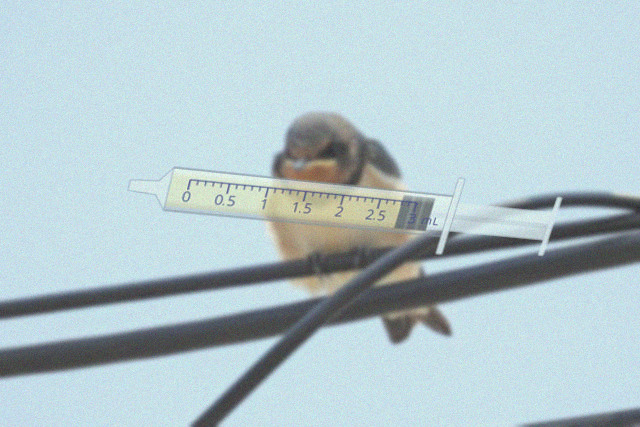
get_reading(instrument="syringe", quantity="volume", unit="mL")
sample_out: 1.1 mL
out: 2.8 mL
